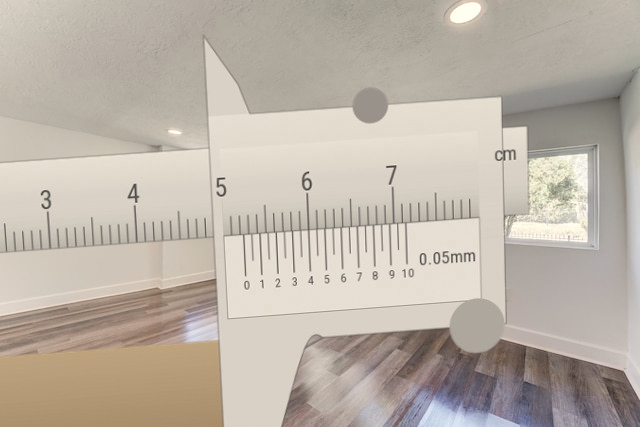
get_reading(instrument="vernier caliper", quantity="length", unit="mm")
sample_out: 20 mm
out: 52.4 mm
